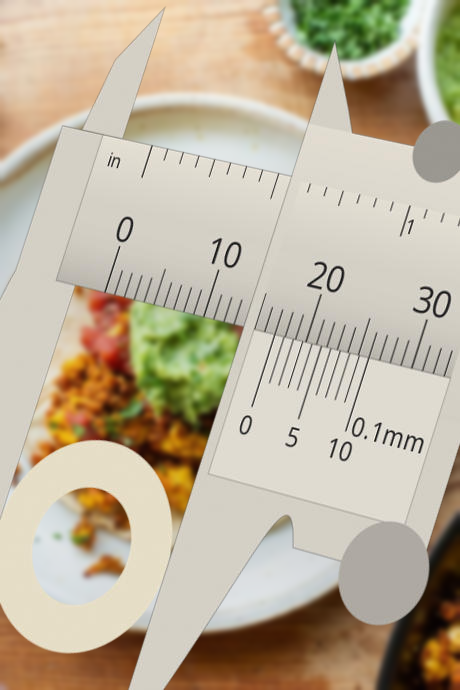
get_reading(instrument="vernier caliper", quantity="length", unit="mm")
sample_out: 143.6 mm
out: 17.0 mm
